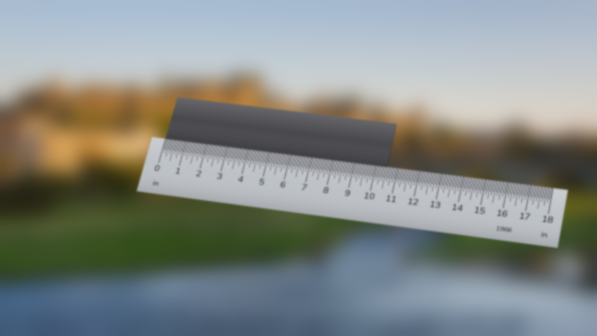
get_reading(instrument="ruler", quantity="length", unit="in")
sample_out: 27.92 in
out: 10.5 in
